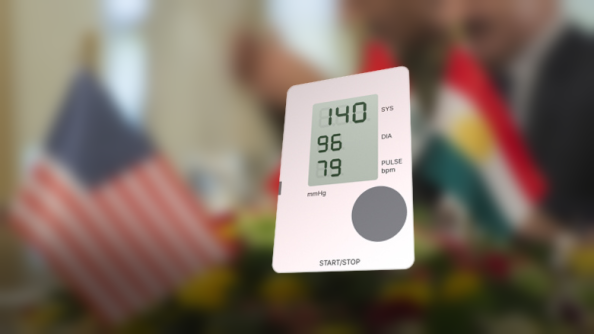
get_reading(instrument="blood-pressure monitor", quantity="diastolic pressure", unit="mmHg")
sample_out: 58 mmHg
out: 96 mmHg
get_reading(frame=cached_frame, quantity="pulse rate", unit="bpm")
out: 79 bpm
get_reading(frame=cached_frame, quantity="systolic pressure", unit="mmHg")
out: 140 mmHg
